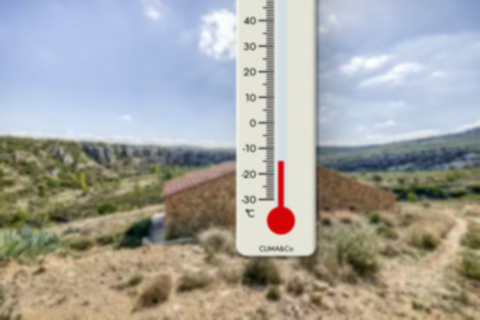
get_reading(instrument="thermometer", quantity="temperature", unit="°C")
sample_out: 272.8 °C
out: -15 °C
